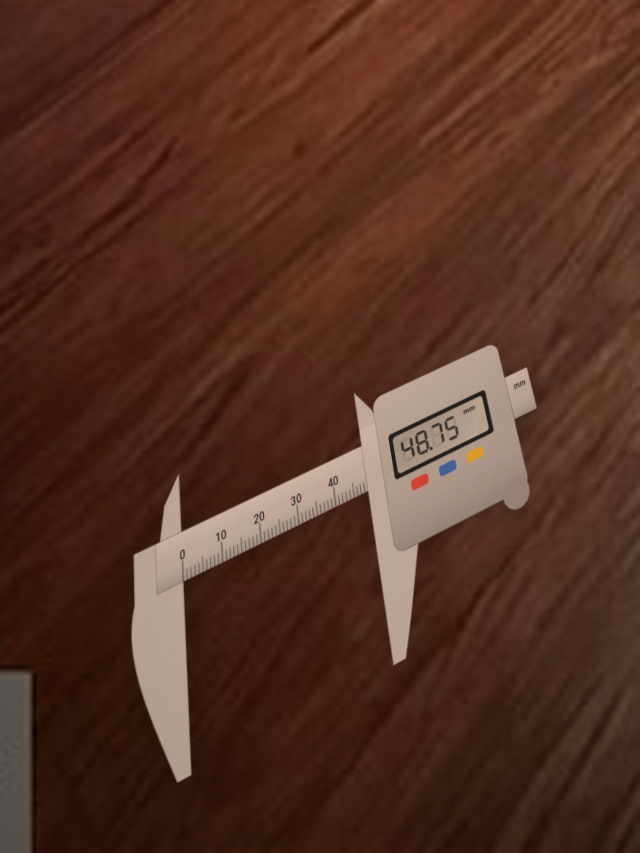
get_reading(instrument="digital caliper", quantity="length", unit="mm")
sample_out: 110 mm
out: 48.75 mm
